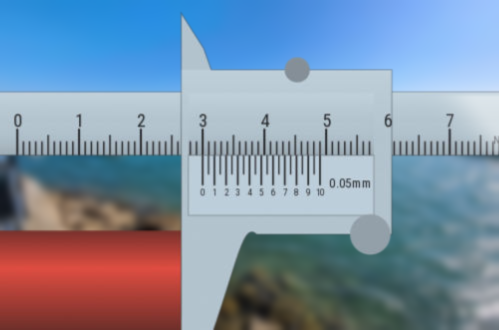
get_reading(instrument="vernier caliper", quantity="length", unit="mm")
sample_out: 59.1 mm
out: 30.0 mm
